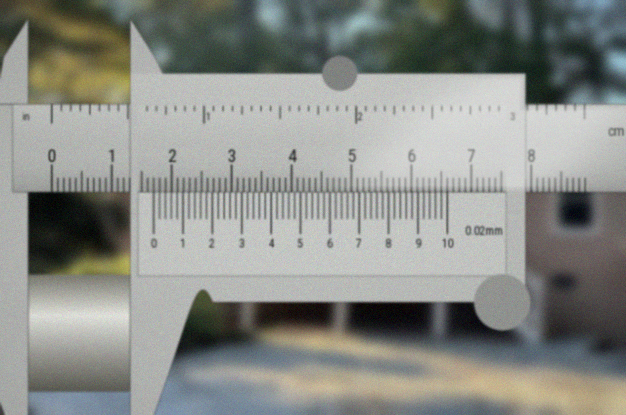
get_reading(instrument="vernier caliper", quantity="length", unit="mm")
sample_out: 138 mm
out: 17.0 mm
